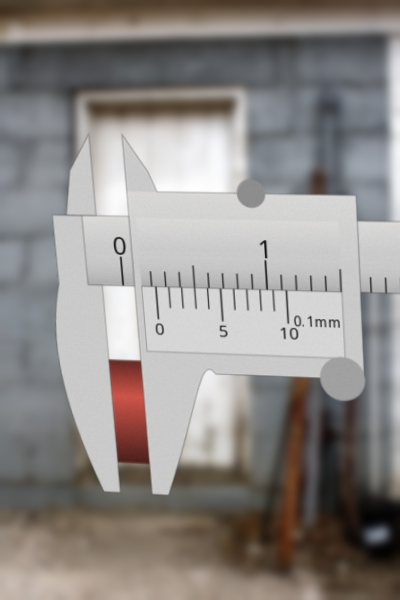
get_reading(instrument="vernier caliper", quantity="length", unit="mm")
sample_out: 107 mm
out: 2.3 mm
